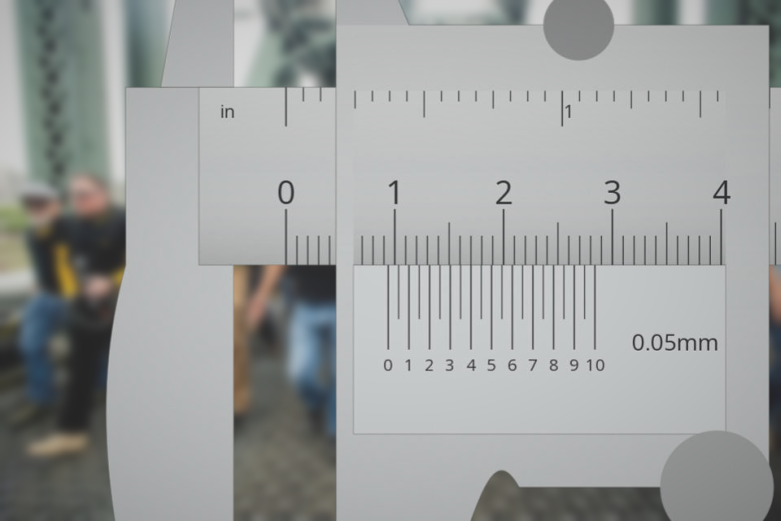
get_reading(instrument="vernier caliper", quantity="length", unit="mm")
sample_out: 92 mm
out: 9.4 mm
